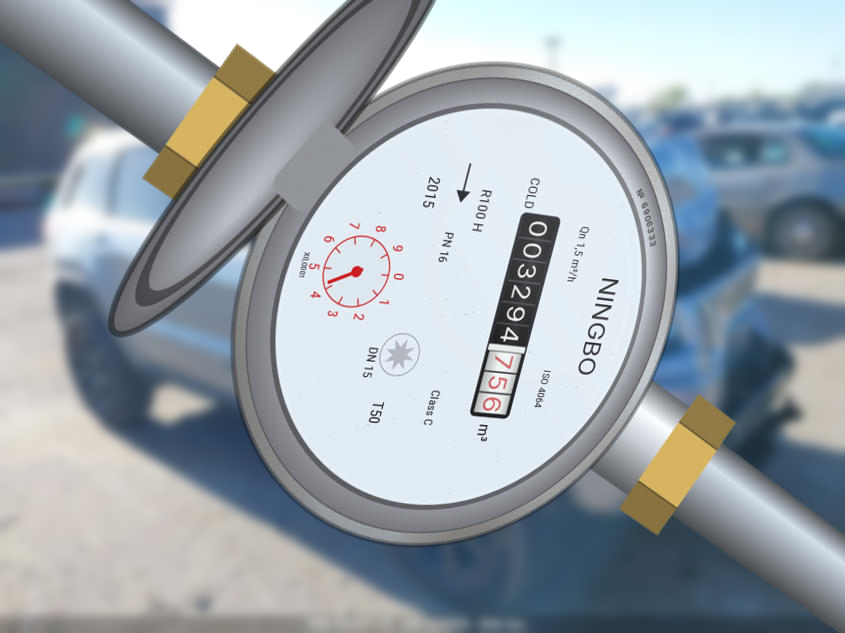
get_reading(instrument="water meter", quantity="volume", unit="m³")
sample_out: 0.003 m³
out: 3294.7564 m³
